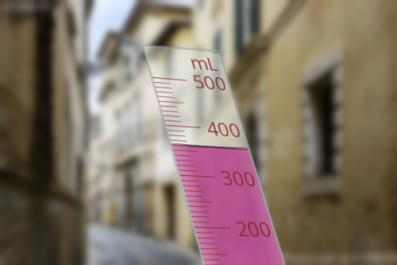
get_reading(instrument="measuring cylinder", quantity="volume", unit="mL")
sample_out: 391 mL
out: 360 mL
